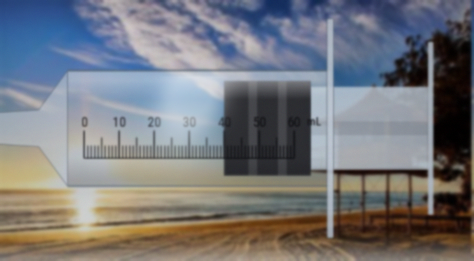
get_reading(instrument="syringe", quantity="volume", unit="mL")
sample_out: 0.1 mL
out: 40 mL
